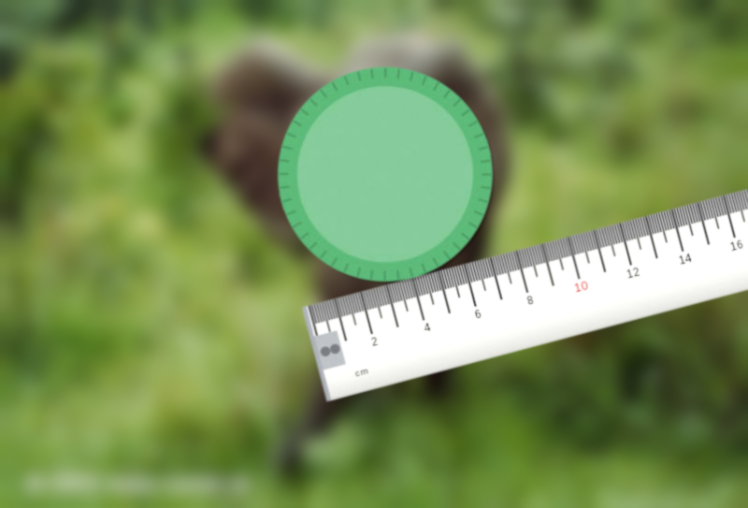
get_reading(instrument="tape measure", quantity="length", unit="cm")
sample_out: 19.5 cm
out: 8 cm
